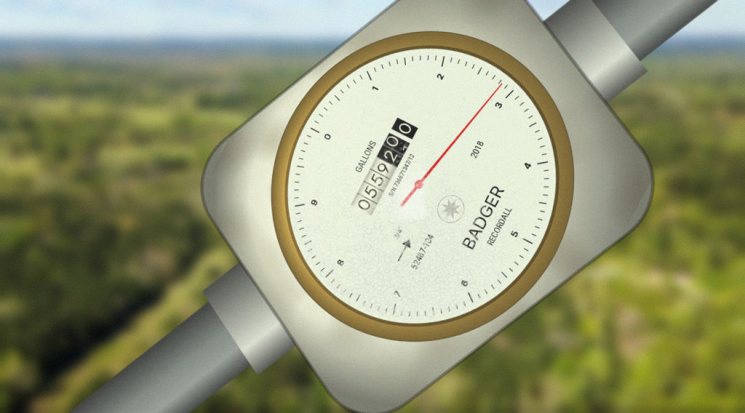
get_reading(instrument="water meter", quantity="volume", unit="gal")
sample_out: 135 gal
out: 559202.8 gal
